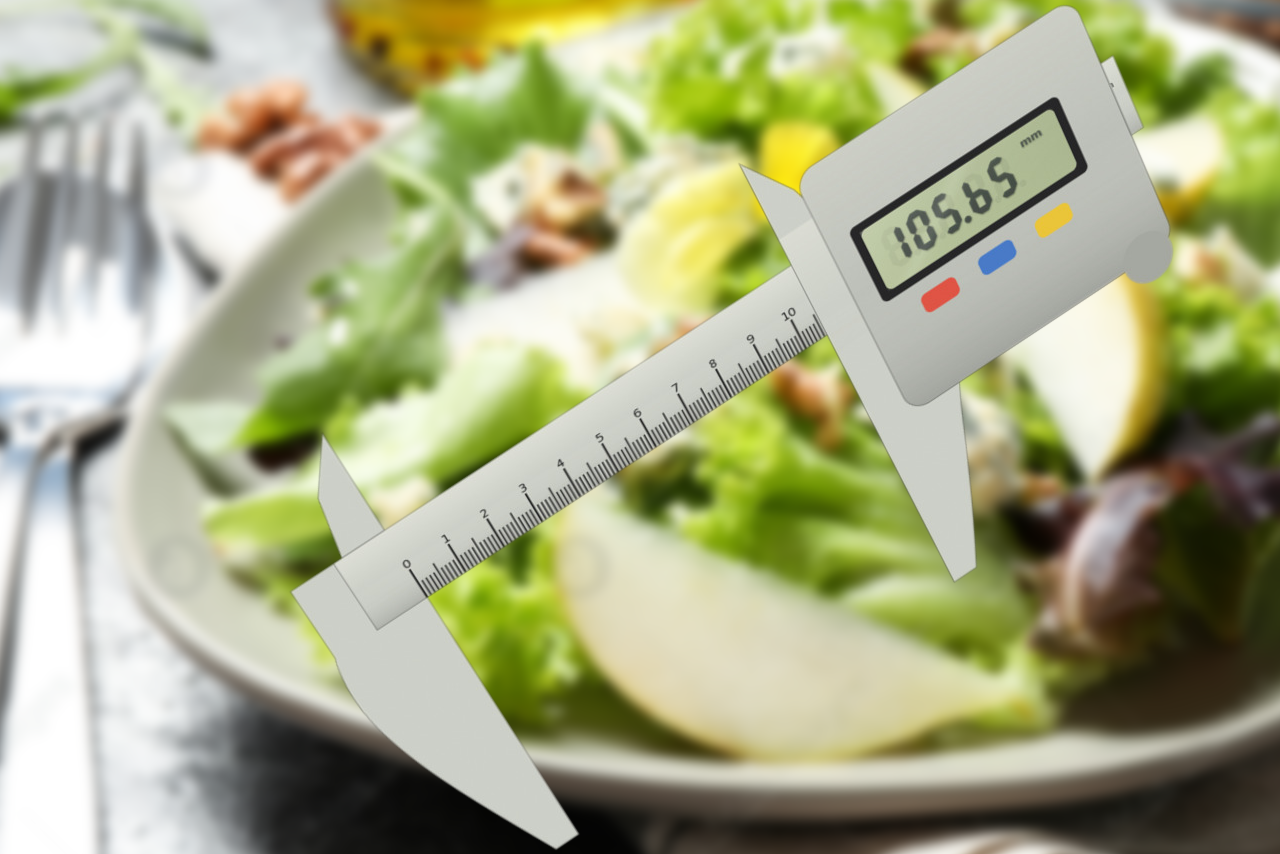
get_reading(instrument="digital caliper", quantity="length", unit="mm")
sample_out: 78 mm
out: 105.65 mm
